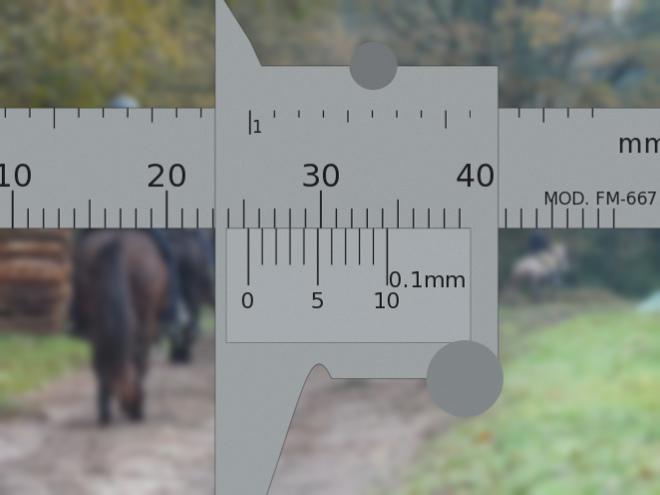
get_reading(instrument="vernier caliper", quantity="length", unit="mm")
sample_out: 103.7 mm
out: 25.3 mm
